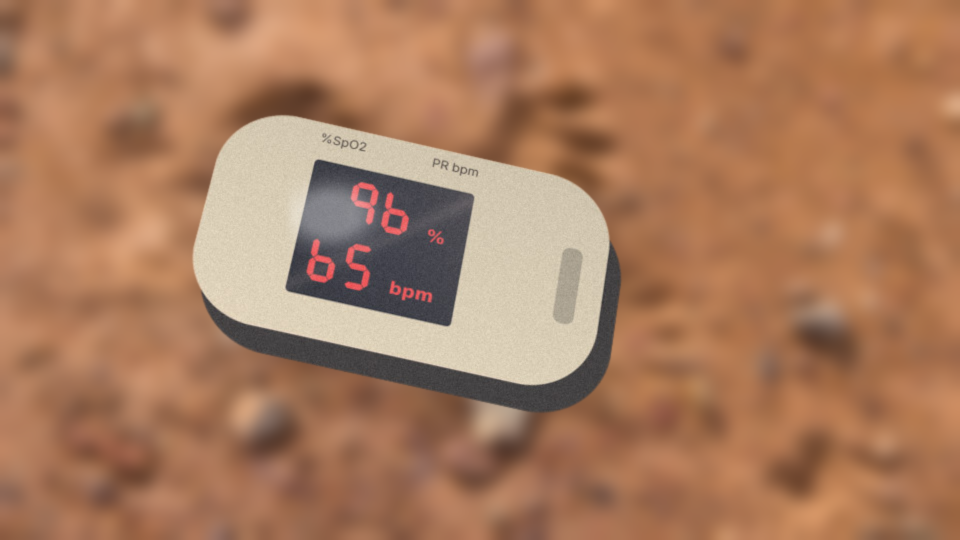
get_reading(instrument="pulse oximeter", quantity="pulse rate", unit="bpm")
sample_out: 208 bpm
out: 65 bpm
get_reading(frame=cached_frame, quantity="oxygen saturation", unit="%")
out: 96 %
